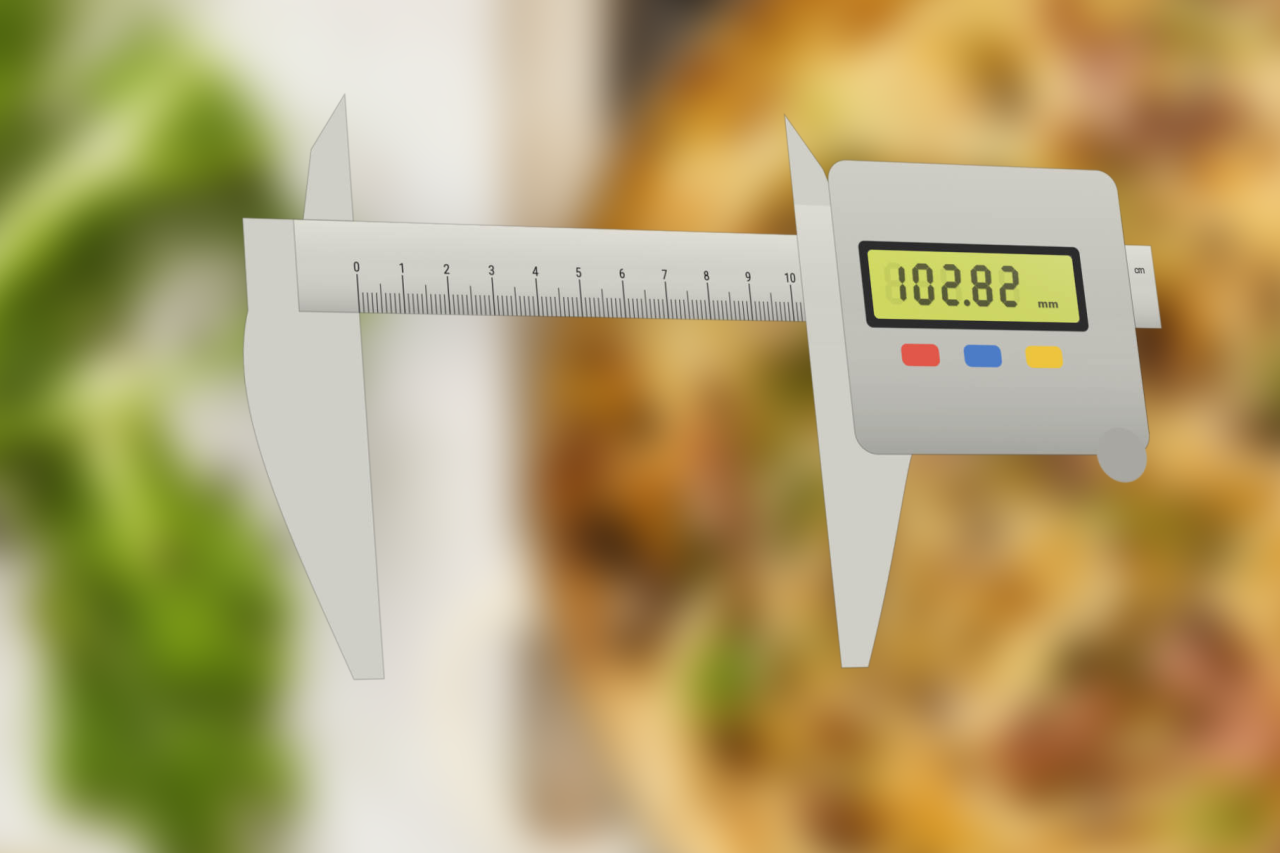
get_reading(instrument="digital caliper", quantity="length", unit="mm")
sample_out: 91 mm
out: 102.82 mm
